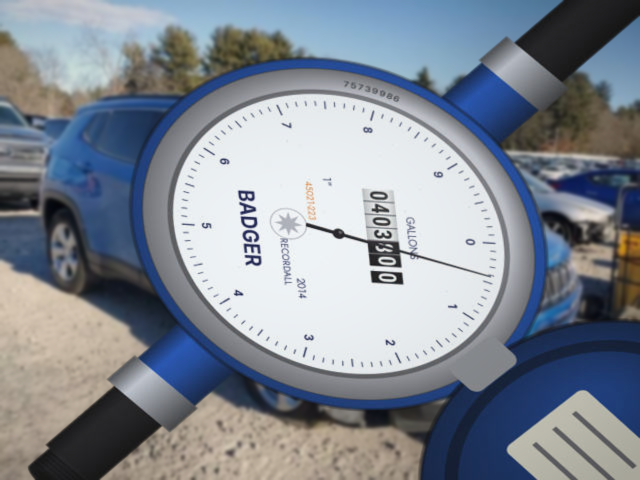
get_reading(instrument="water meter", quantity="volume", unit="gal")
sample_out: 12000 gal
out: 403800.4 gal
